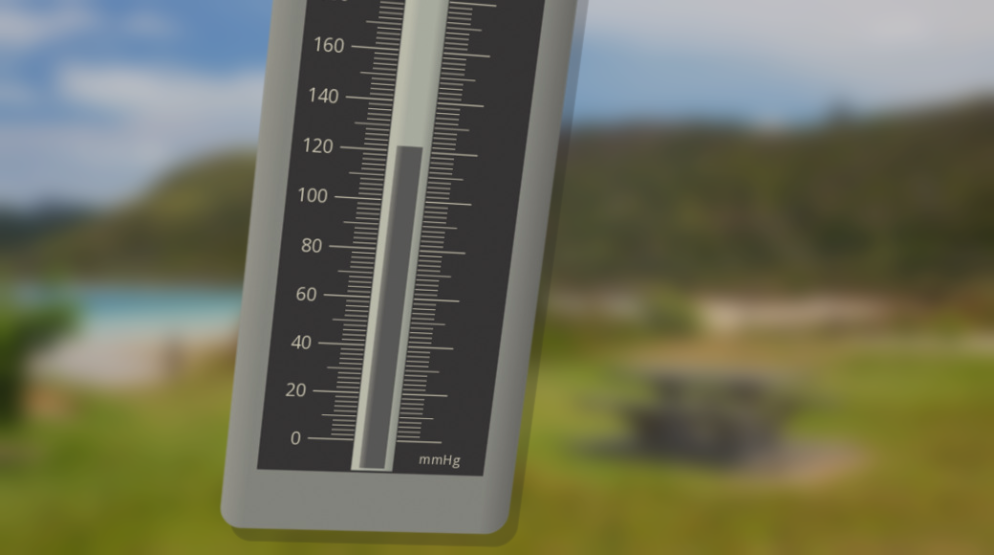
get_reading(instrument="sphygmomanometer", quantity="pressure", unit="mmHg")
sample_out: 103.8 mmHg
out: 122 mmHg
